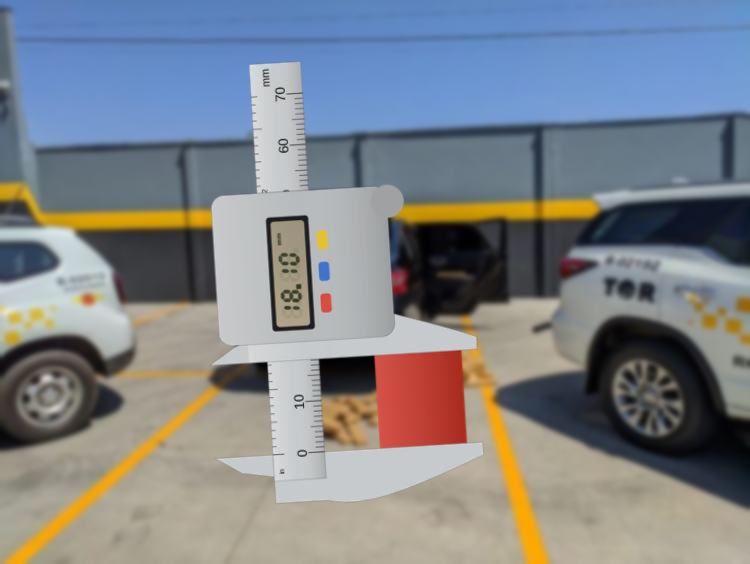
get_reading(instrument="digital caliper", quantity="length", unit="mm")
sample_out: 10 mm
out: 18.10 mm
